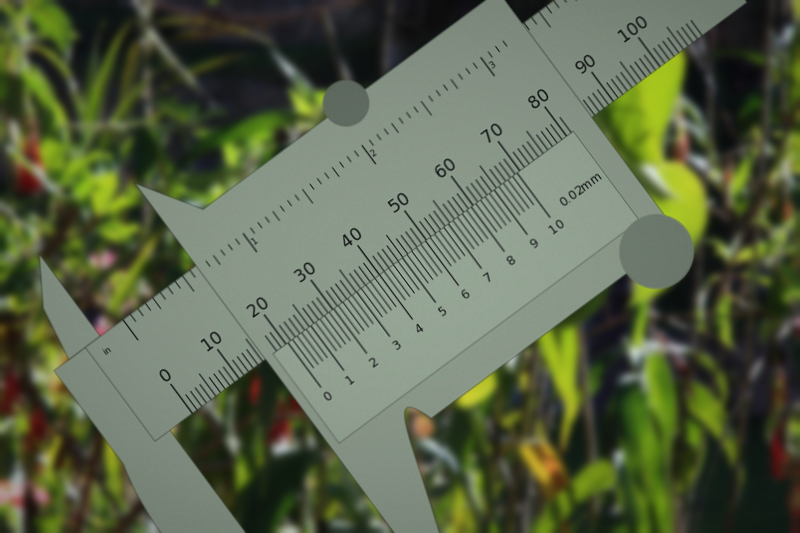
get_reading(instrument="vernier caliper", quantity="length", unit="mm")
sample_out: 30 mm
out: 20.4 mm
